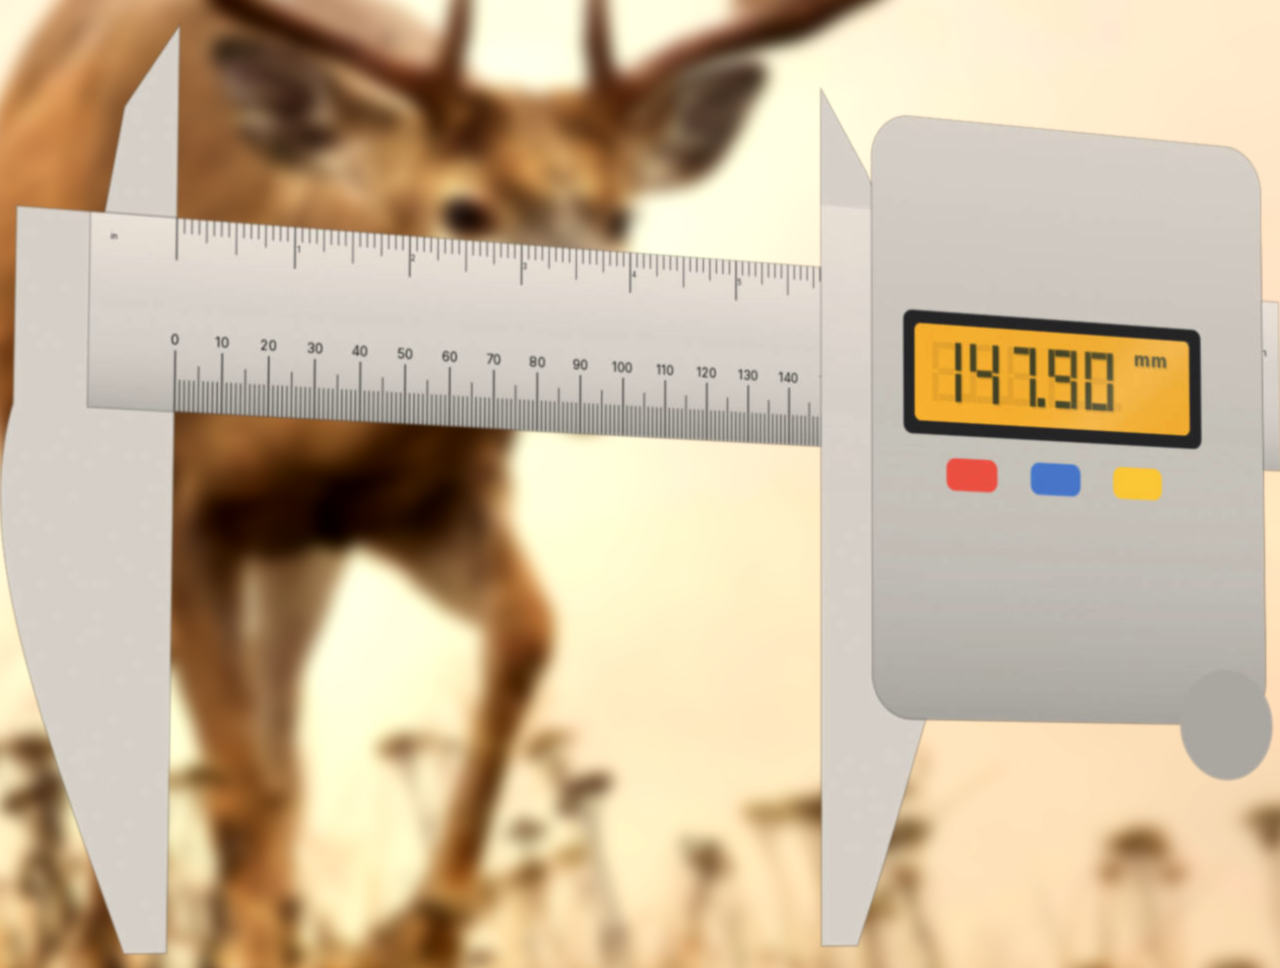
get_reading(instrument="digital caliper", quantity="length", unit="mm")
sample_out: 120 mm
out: 147.90 mm
